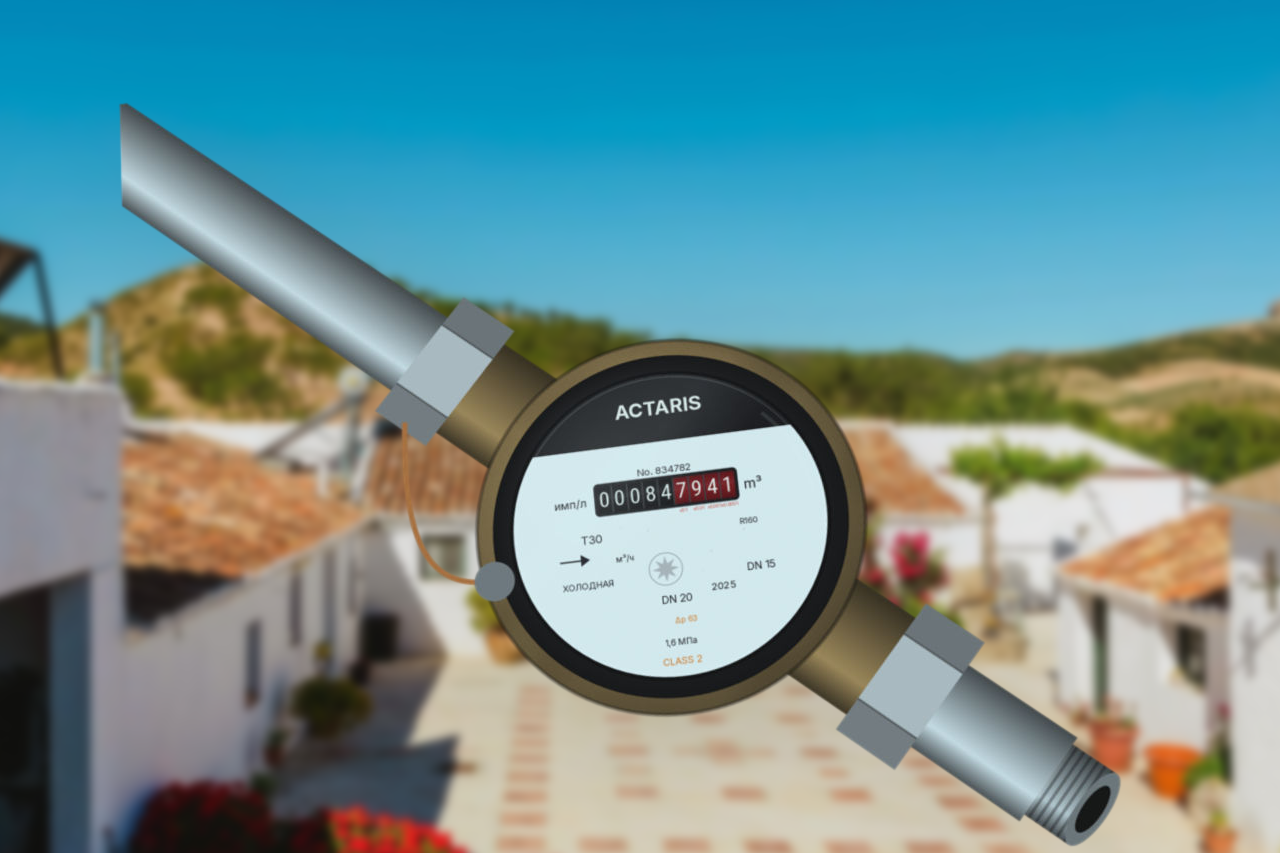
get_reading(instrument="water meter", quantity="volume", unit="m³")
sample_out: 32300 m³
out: 84.7941 m³
